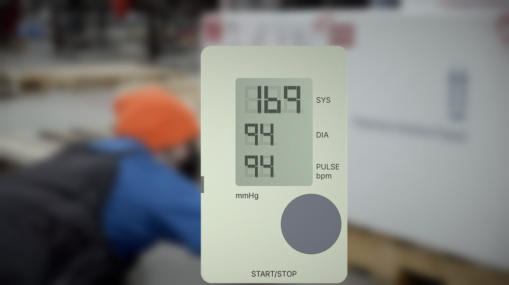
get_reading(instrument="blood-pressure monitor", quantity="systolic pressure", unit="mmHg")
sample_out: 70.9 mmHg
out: 169 mmHg
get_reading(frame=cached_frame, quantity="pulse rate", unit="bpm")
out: 94 bpm
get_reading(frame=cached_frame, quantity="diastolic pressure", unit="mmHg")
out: 94 mmHg
